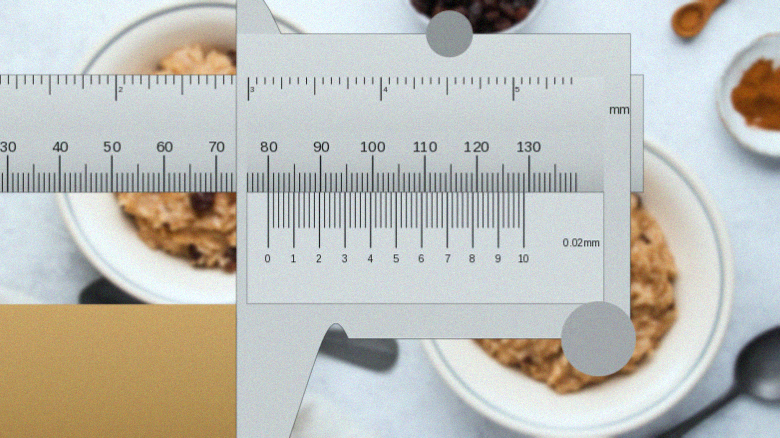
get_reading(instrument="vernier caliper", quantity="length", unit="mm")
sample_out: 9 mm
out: 80.0 mm
